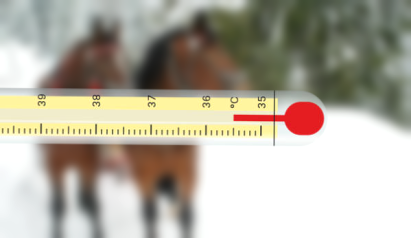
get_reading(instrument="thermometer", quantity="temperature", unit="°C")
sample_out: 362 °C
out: 35.5 °C
